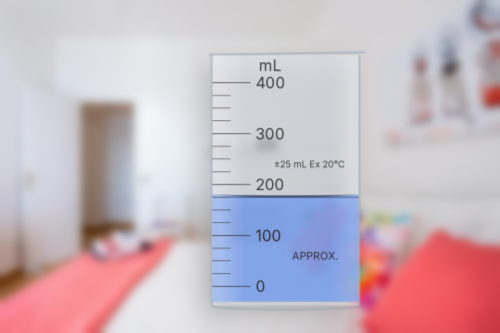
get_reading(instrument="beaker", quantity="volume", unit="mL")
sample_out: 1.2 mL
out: 175 mL
